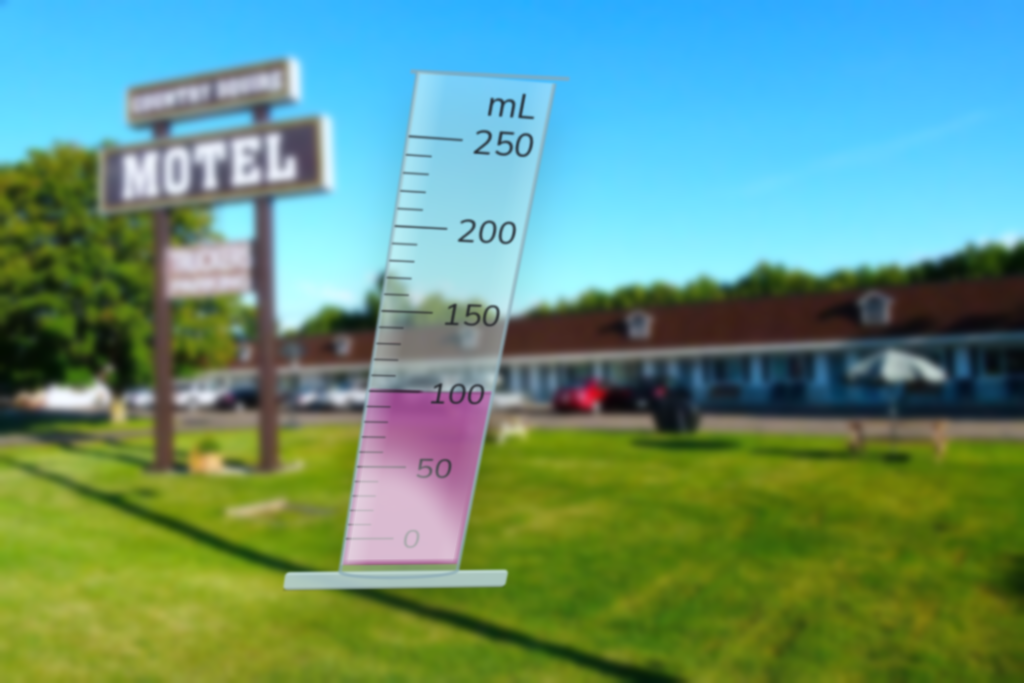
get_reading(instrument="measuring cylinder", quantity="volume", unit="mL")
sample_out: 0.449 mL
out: 100 mL
